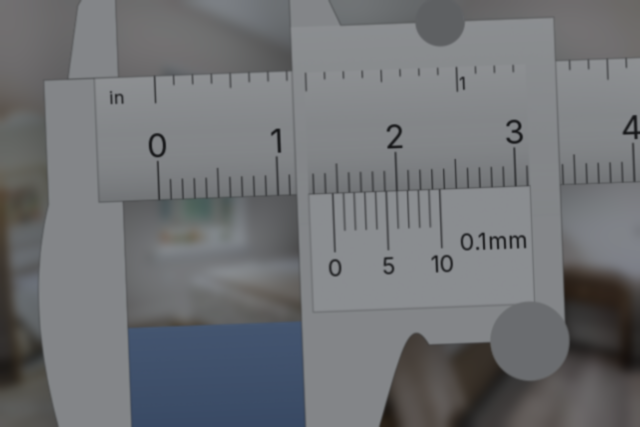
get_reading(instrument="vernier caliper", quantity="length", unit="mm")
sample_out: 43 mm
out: 14.6 mm
